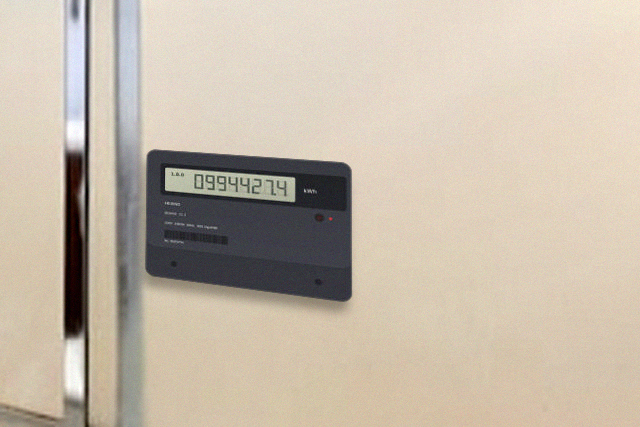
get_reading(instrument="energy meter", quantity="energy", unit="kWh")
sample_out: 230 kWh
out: 994427.4 kWh
